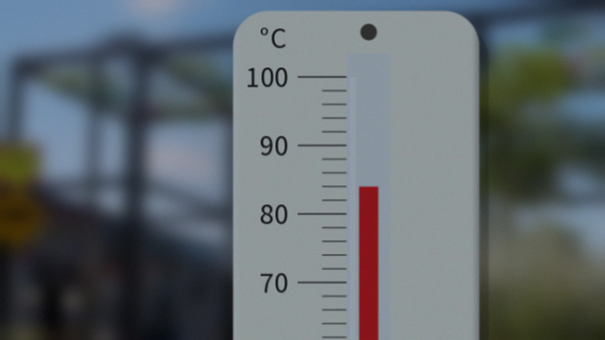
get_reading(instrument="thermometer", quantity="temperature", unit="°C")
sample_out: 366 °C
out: 84 °C
